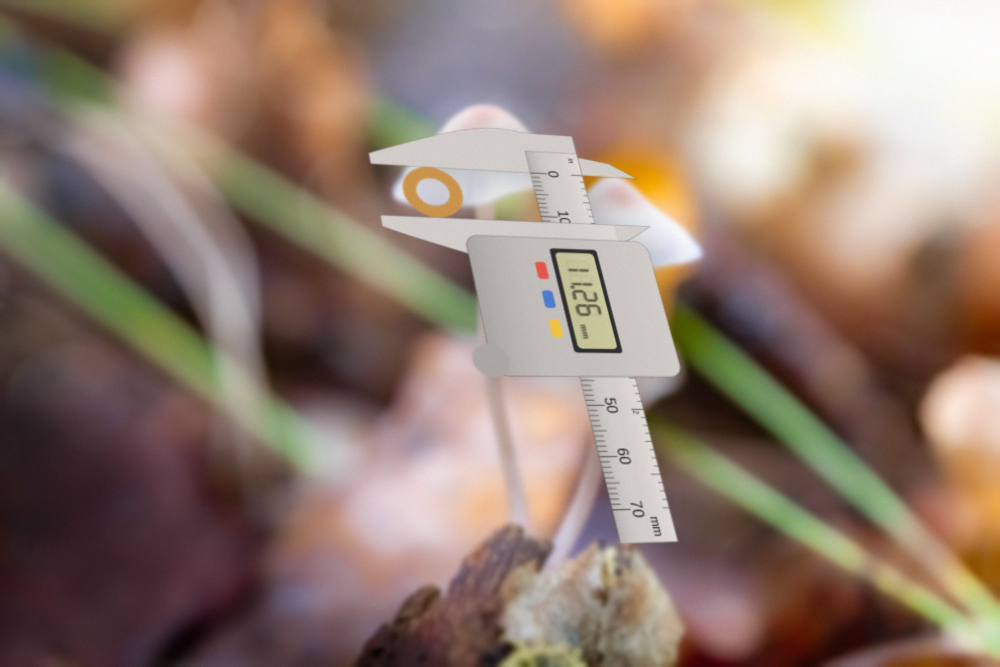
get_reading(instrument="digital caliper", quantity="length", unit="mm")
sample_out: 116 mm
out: 11.26 mm
